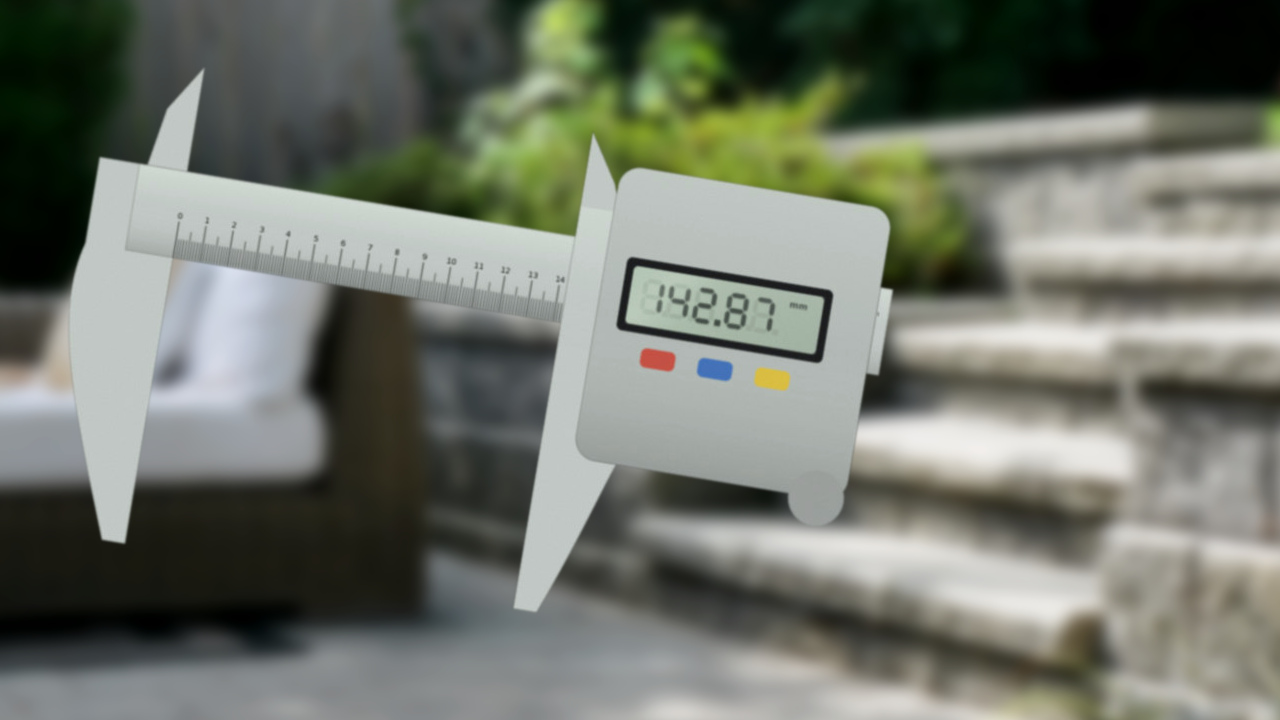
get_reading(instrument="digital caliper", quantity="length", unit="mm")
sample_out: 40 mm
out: 142.87 mm
